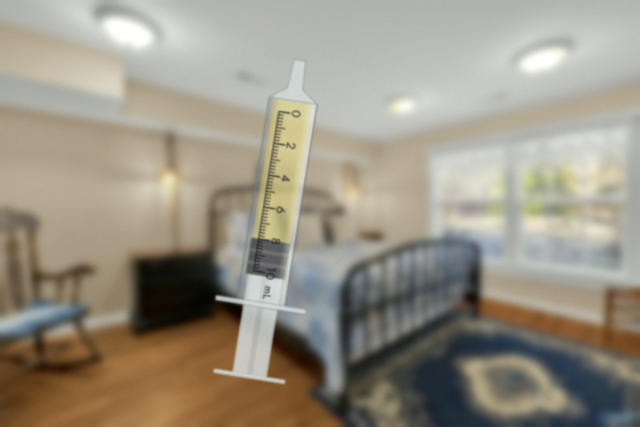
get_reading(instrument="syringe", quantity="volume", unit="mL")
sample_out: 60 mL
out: 8 mL
